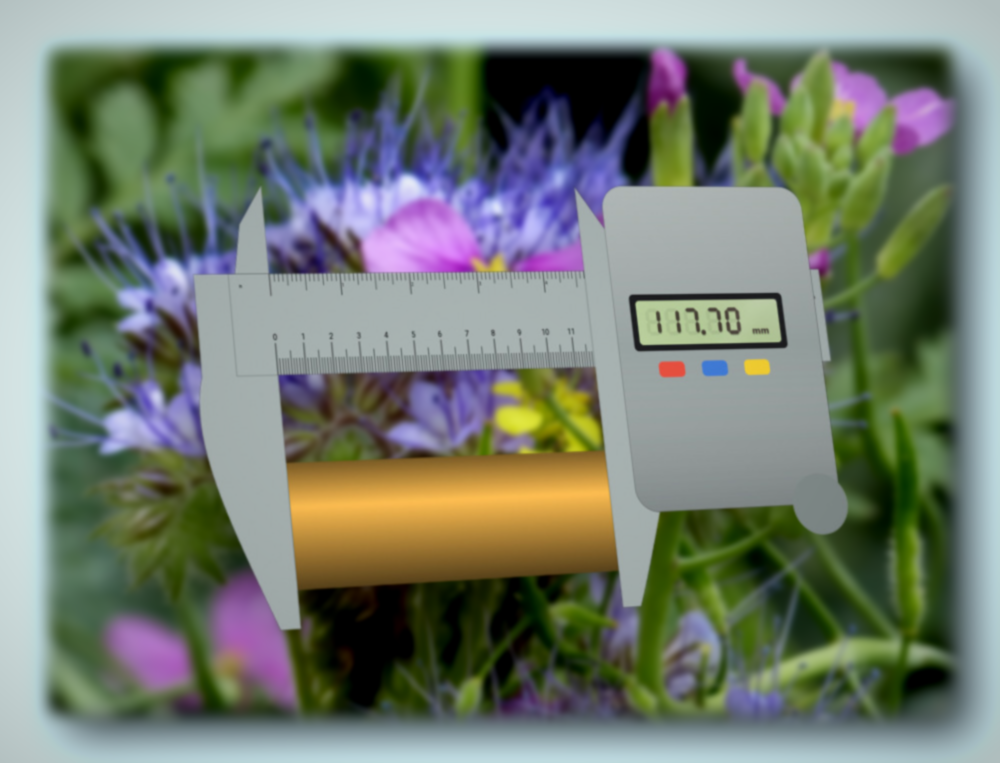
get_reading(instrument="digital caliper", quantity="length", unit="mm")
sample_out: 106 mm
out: 117.70 mm
